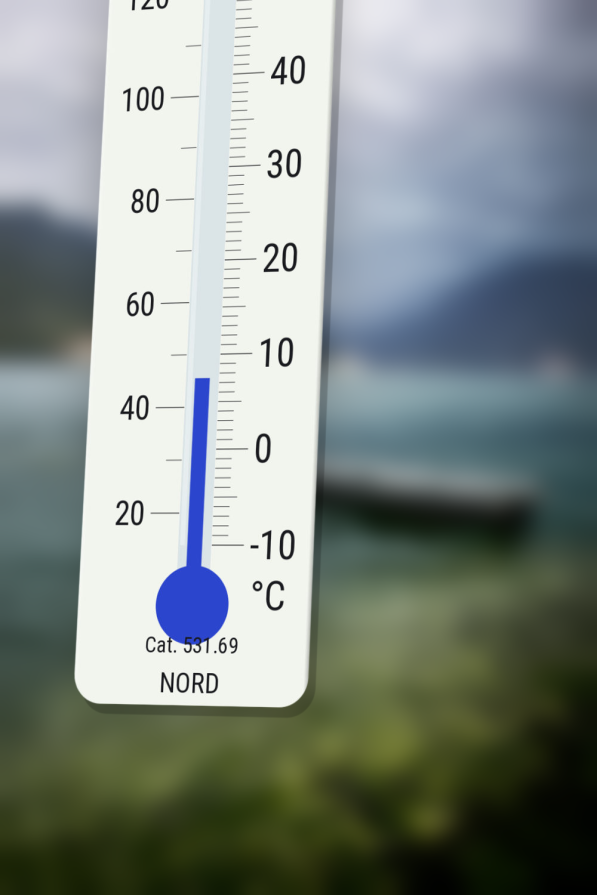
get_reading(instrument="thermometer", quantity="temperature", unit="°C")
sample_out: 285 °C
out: 7.5 °C
